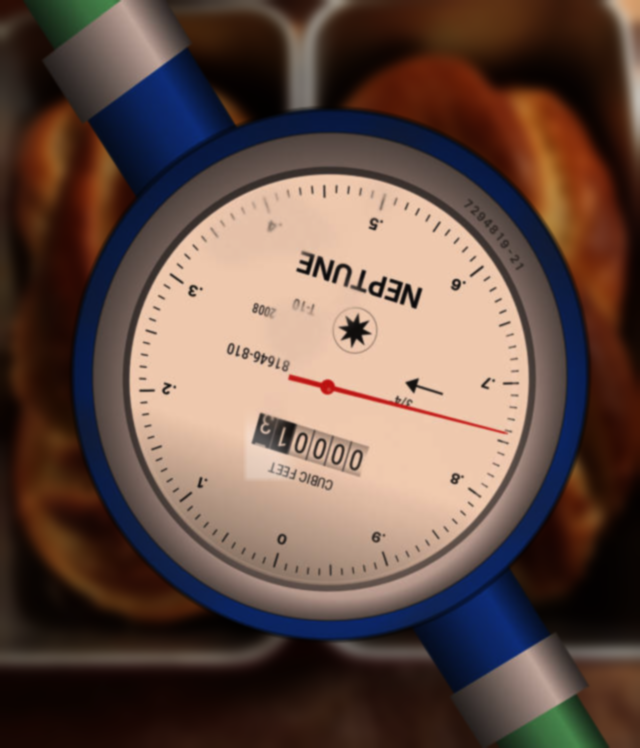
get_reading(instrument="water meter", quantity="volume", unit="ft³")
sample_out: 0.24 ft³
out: 12.74 ft³
